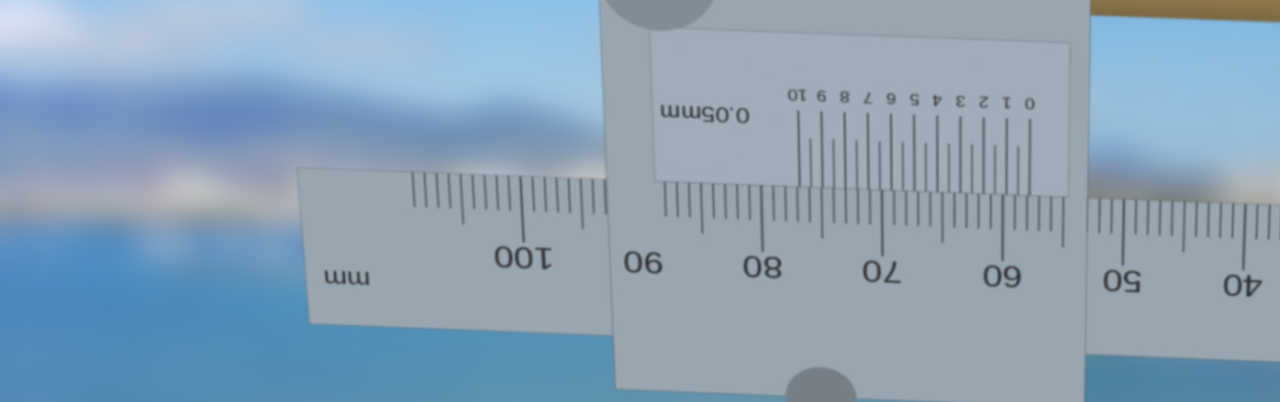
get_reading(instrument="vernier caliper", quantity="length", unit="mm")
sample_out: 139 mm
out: 57.8 mm
